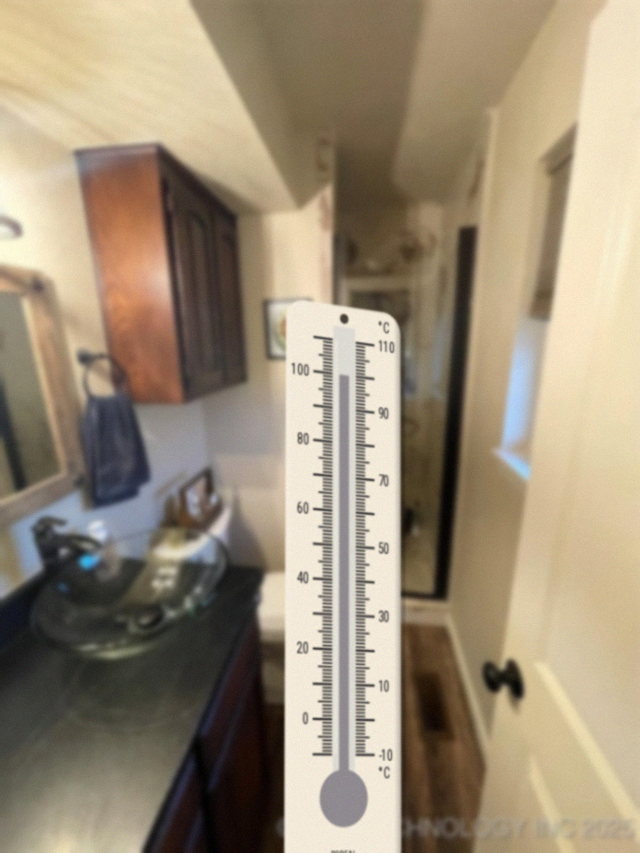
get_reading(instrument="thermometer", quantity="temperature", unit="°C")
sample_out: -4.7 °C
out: 100 °C
